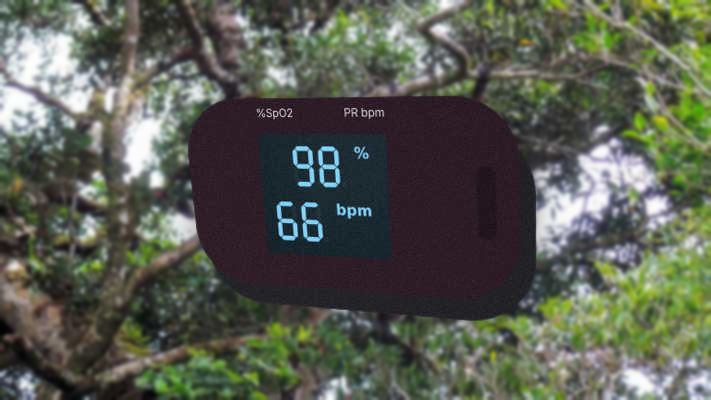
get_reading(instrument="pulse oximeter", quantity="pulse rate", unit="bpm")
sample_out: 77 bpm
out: 66 bpm
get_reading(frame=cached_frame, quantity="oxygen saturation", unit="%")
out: 98 %
